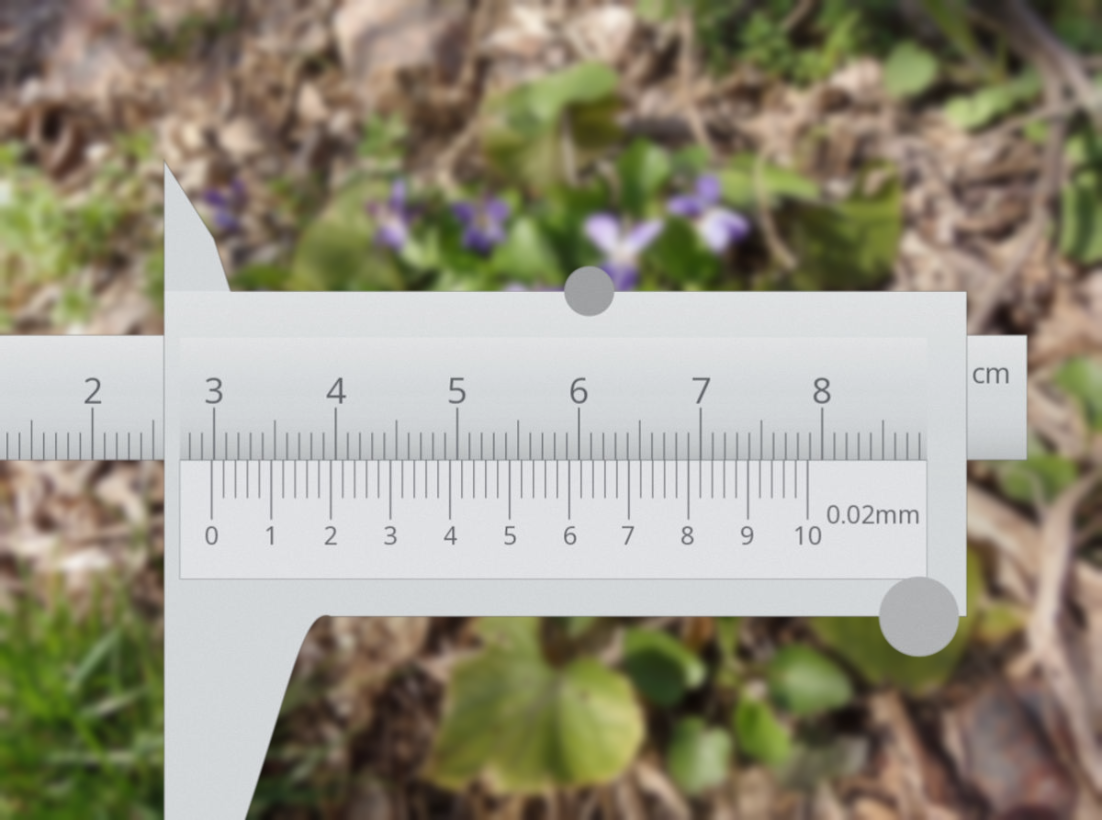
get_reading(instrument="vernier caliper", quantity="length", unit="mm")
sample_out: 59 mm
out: 29.8 mm
